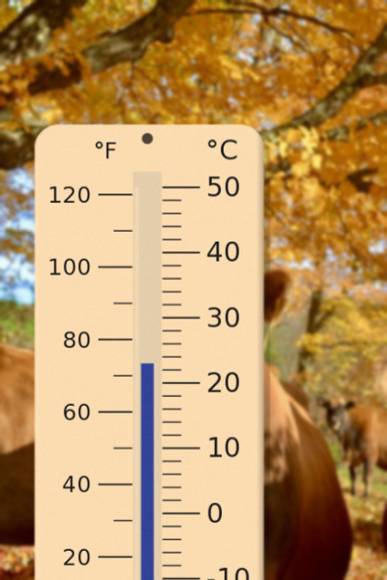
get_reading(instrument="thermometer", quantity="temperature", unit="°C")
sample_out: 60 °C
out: 23 °C
